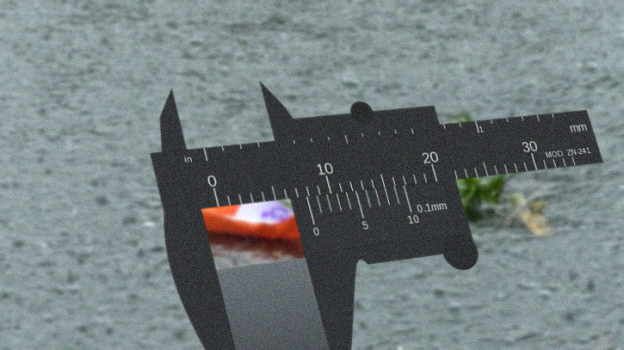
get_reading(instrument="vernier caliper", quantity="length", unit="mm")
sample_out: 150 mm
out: 7.8 mm
